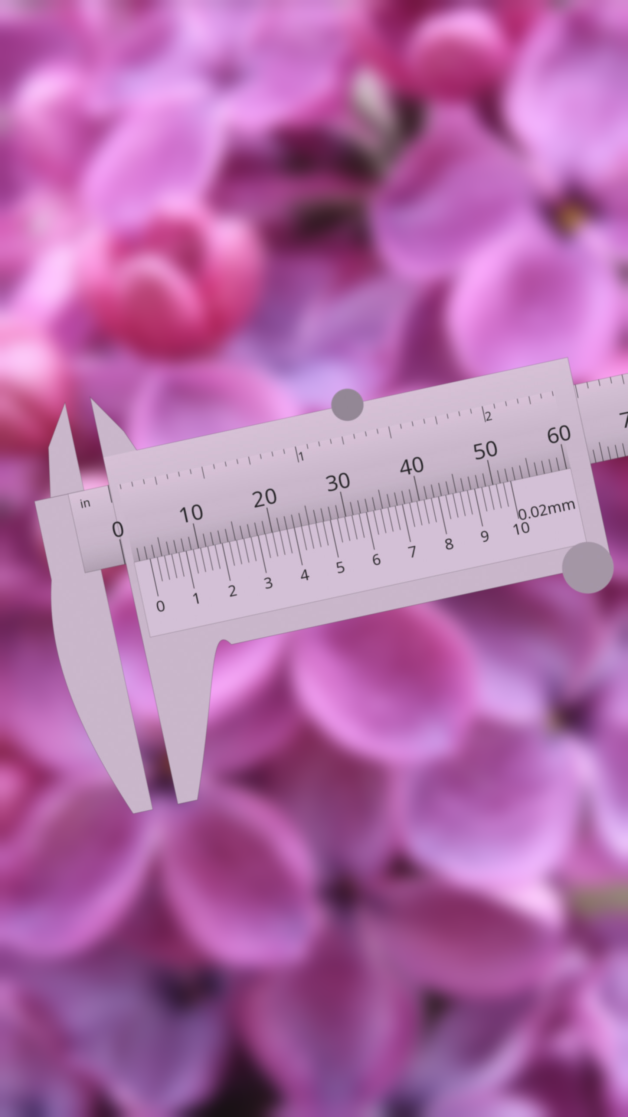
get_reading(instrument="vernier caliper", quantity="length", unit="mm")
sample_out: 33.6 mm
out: 3.4 mm
